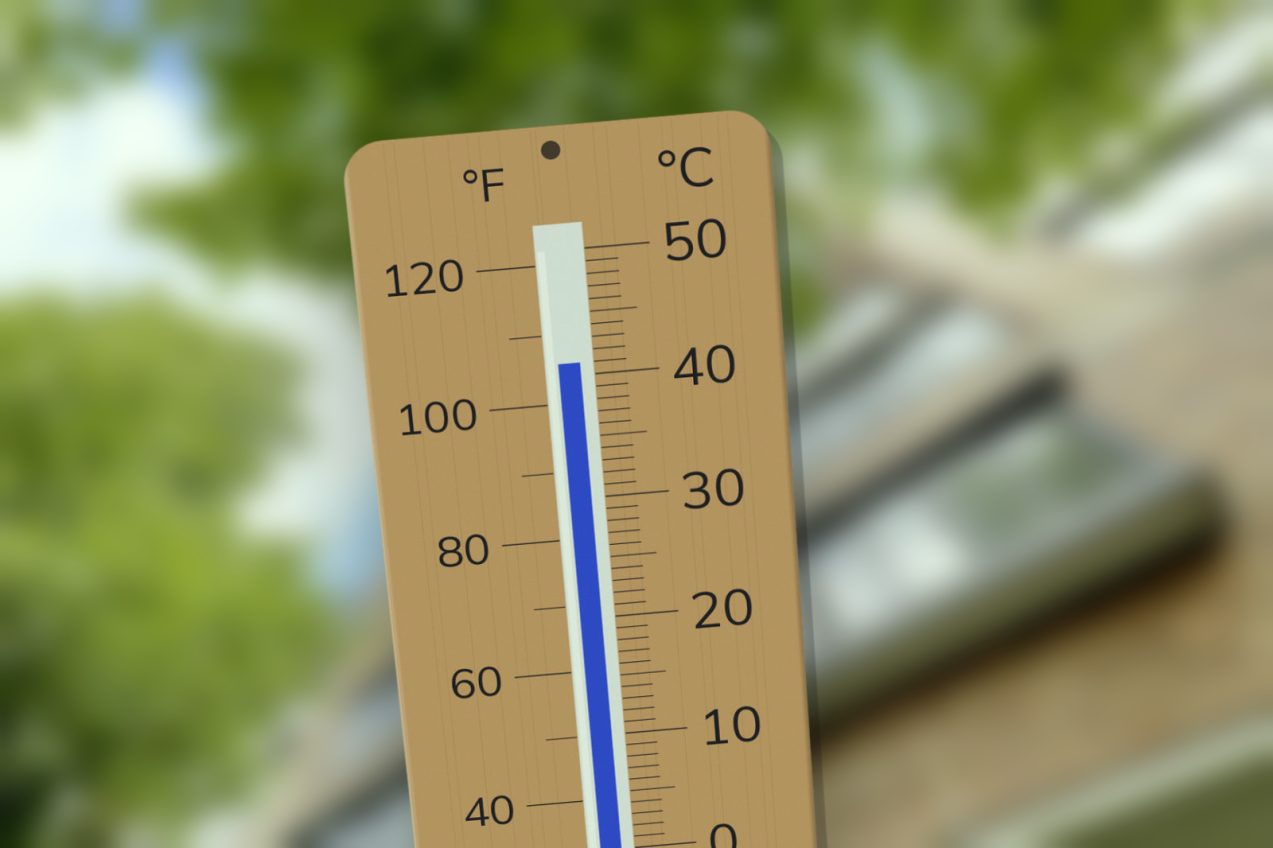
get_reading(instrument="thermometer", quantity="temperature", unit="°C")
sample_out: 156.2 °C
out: 41 °C
